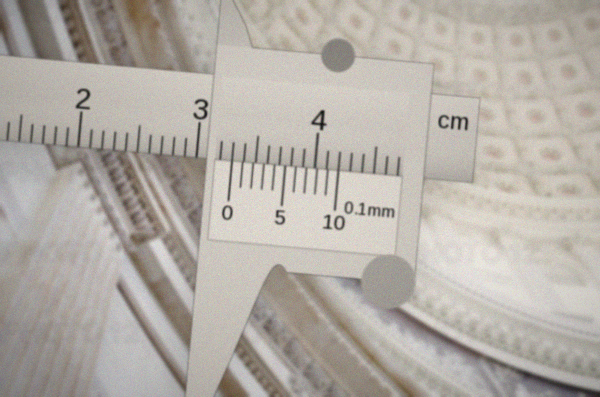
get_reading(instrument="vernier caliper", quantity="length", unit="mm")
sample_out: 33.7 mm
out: 33.0 mm
